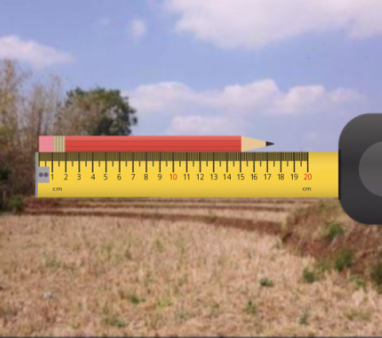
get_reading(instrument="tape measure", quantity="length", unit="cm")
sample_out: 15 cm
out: 17.5 cm
